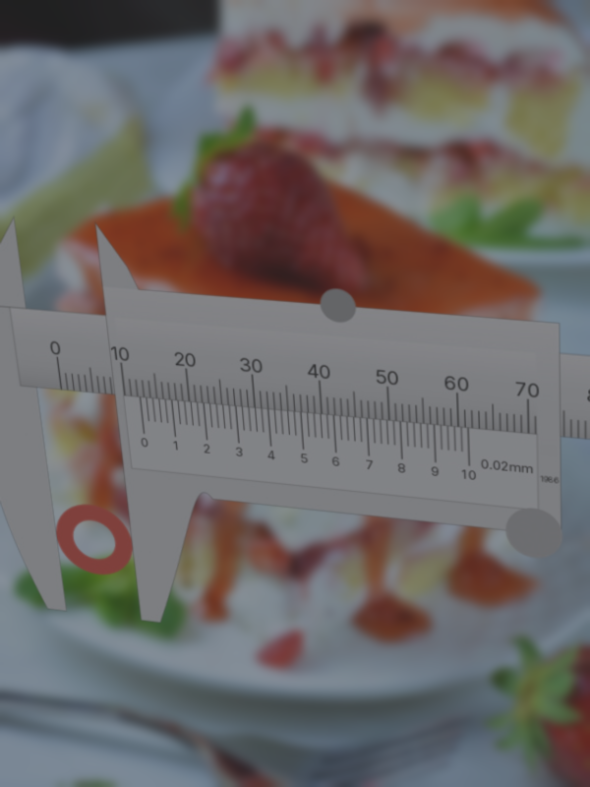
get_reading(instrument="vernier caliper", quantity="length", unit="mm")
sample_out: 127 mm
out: 12.4 mm
